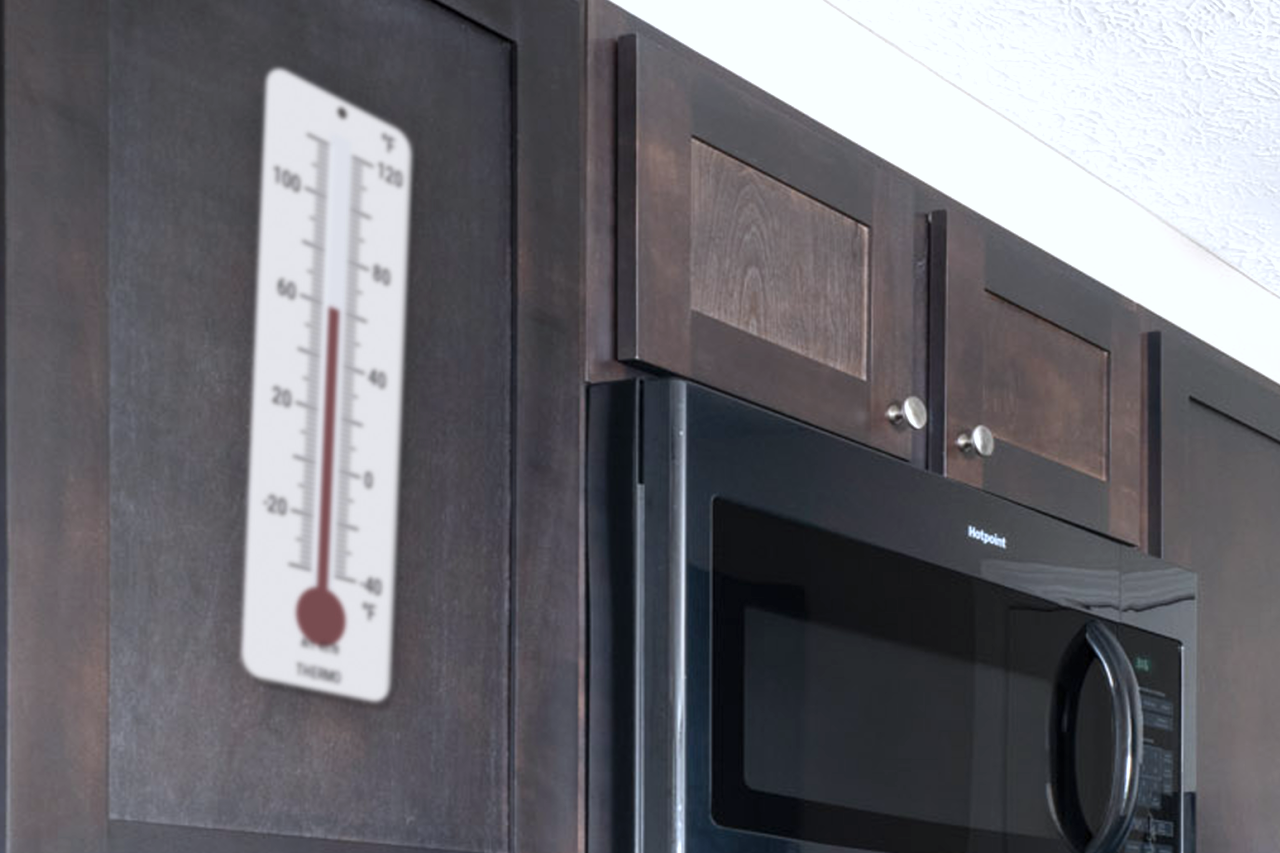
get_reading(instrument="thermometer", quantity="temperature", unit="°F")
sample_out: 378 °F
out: 60 °F
